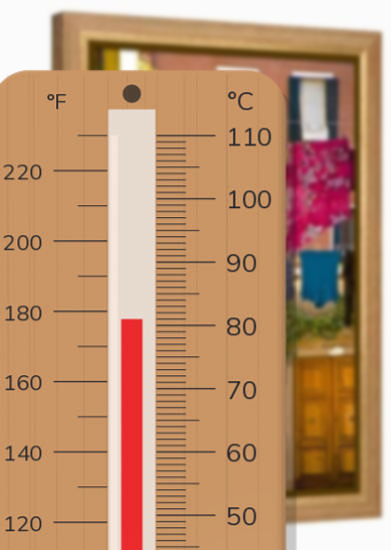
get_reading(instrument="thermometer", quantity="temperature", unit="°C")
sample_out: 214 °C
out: 81 °C
